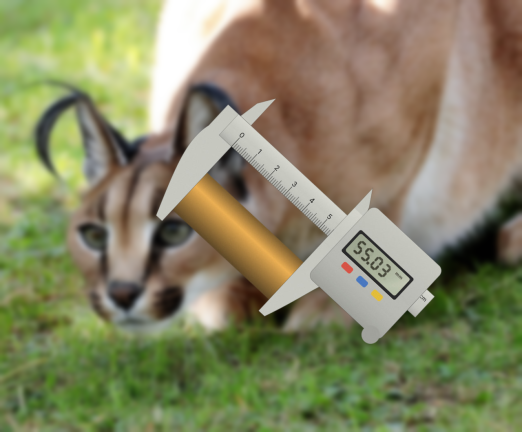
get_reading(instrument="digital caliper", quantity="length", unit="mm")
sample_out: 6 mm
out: 55.03 mm
